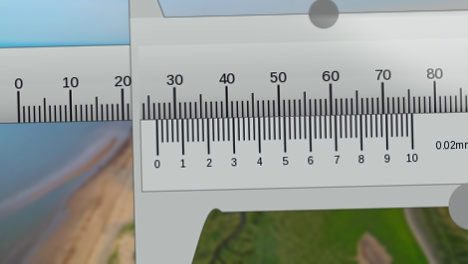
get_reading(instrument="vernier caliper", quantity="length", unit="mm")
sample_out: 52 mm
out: 26.5 mm
